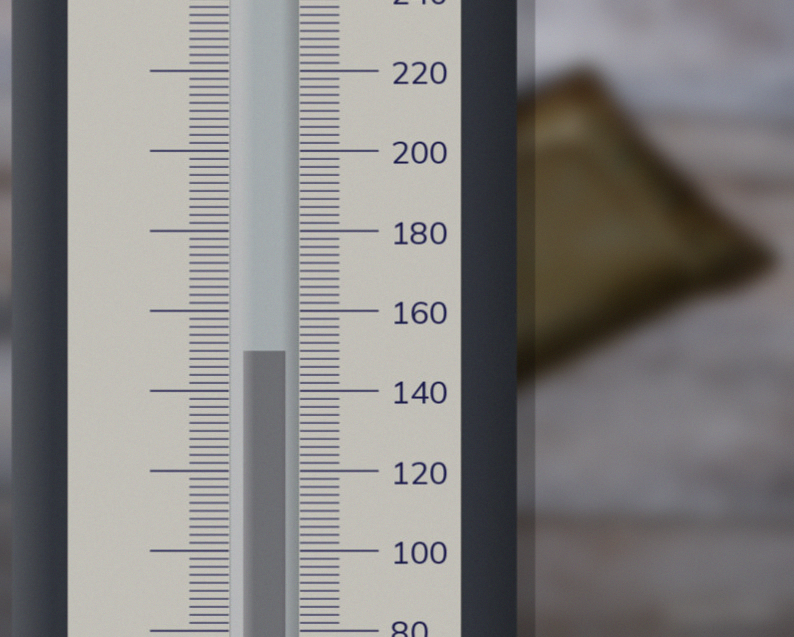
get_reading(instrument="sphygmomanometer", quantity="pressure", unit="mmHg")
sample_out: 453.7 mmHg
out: 150 mmHg
